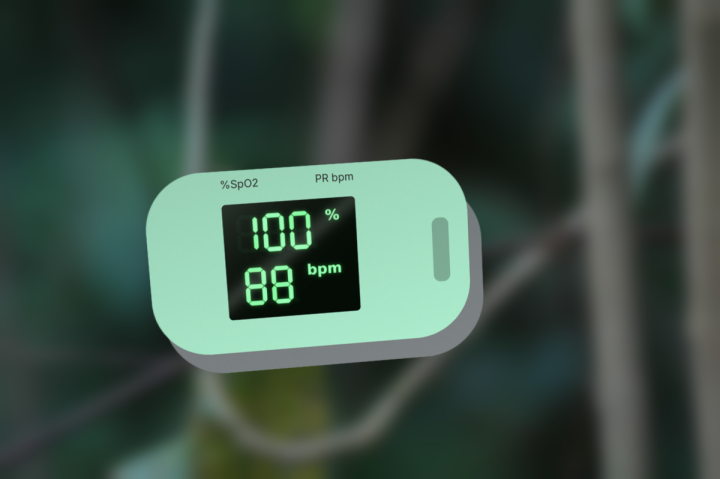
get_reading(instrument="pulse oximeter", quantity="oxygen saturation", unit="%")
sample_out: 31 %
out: 100 %
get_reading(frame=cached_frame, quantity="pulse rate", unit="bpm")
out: 88 bpm
